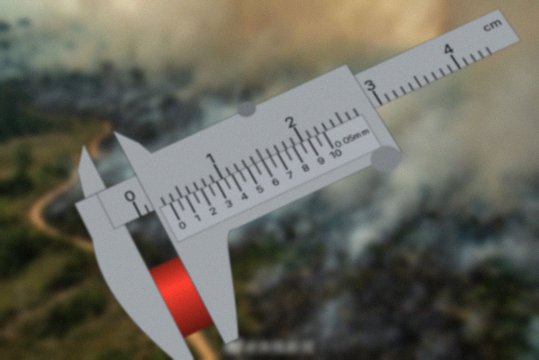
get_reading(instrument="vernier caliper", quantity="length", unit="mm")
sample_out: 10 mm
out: 3.6 mm
